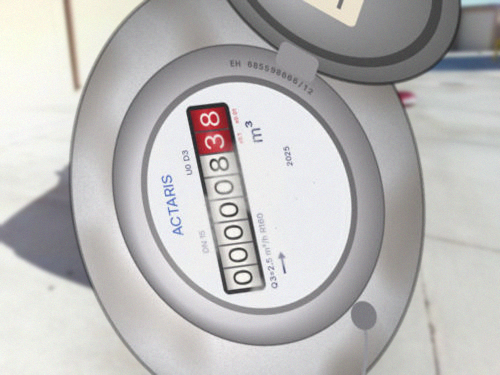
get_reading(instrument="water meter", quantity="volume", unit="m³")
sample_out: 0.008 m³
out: 8.38 m³
